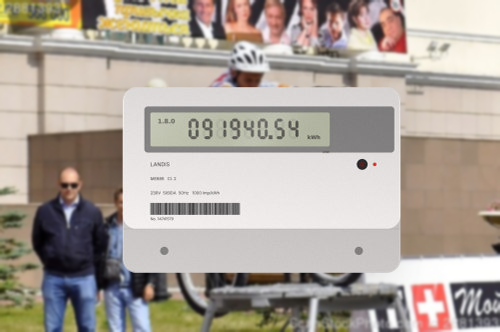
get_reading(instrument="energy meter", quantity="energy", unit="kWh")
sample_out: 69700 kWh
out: 91940.54 kWh
